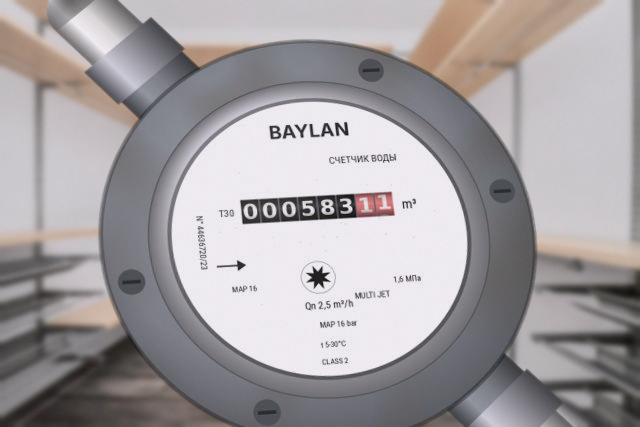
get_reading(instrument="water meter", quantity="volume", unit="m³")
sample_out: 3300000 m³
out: 583.11 m³
